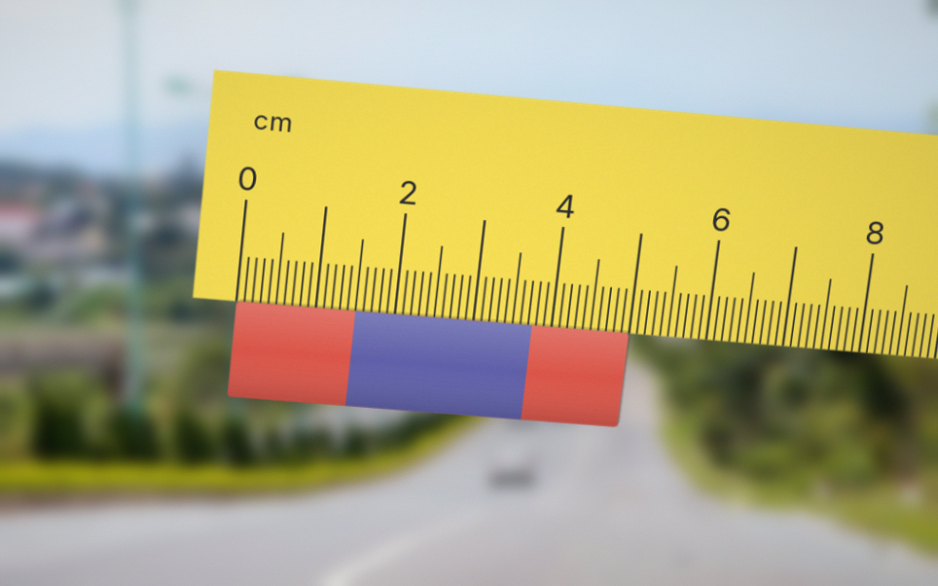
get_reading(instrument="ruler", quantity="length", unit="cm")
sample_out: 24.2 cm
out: 5 cm
